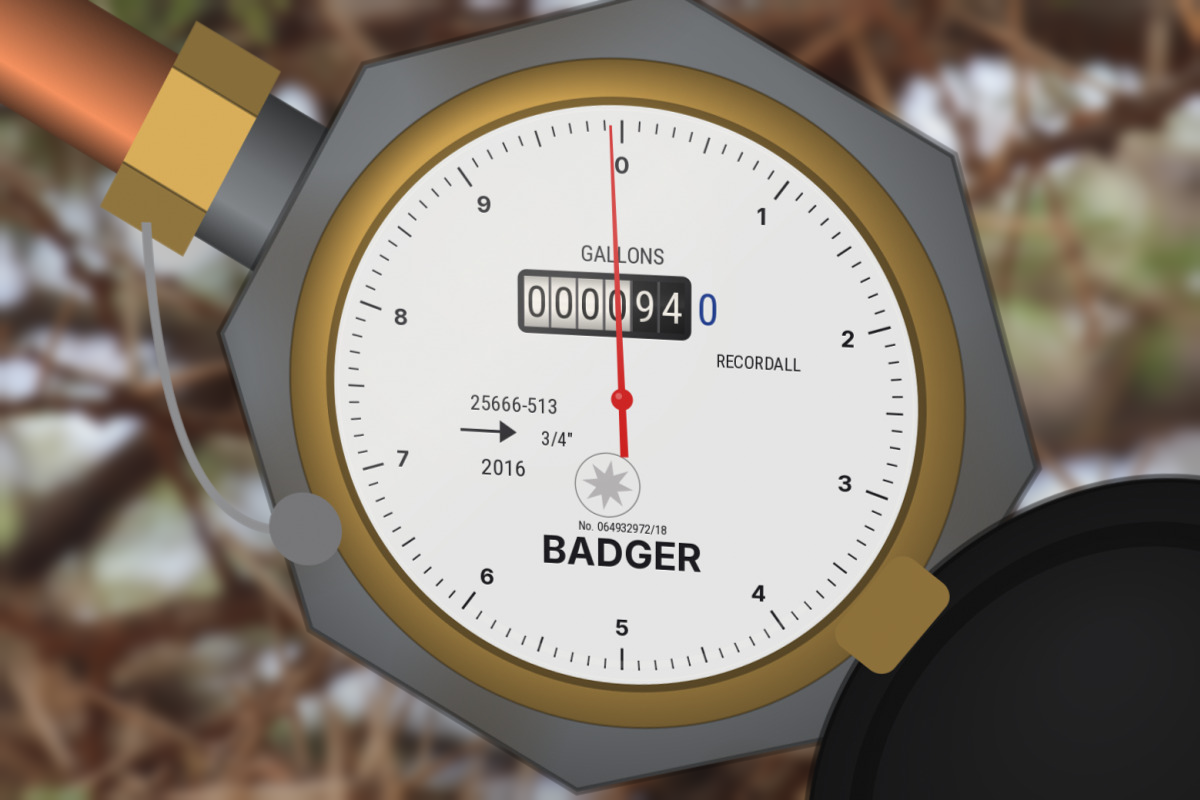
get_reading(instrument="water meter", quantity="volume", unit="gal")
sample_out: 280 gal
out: 939.9 gal
